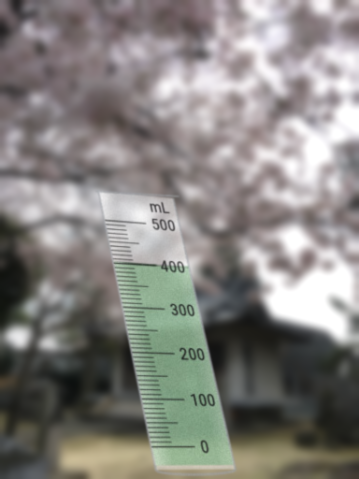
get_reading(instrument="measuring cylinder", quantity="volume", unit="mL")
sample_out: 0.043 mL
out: 400 mL
